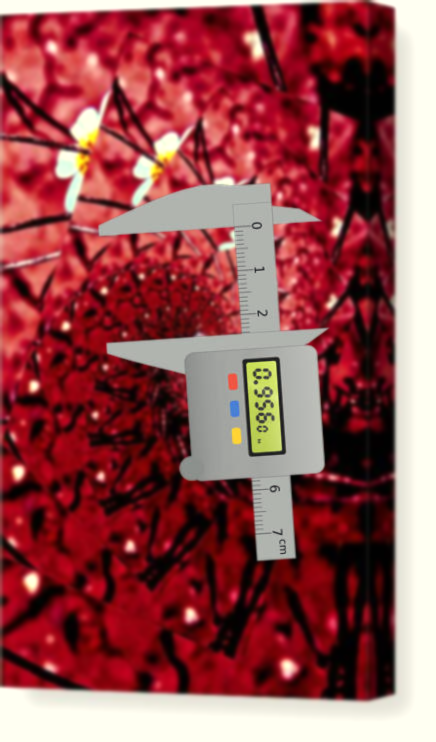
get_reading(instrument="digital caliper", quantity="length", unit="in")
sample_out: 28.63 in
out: 0.9560 in
